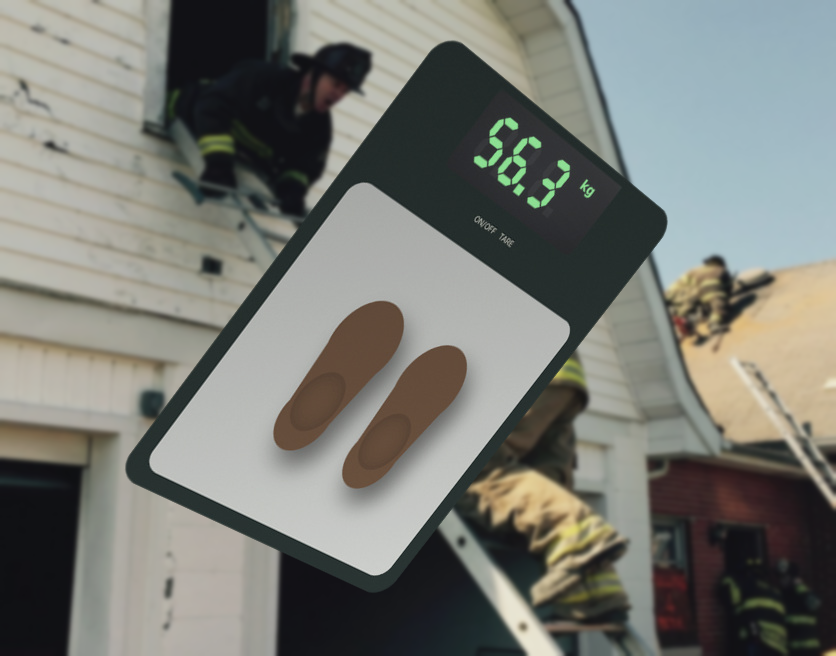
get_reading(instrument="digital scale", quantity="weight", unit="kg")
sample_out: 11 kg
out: 56.3 kg
